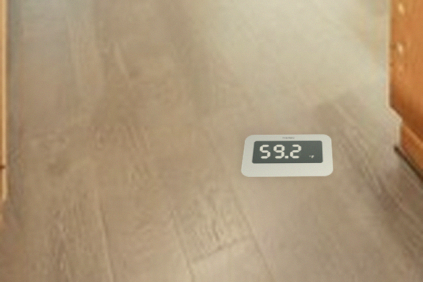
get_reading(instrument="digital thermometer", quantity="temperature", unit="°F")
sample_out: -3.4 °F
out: 59.2 °F
